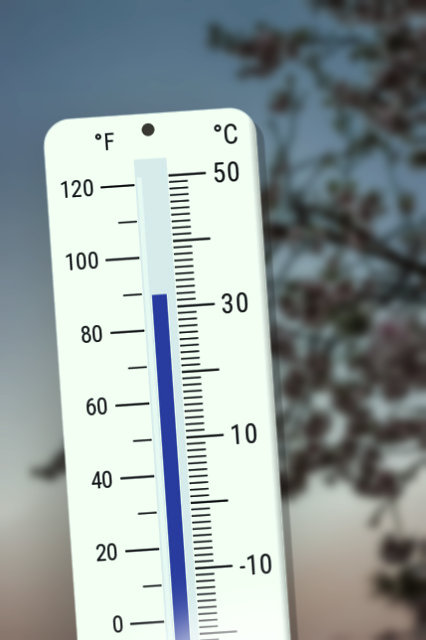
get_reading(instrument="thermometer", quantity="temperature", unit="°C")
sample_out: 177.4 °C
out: 32 °C
